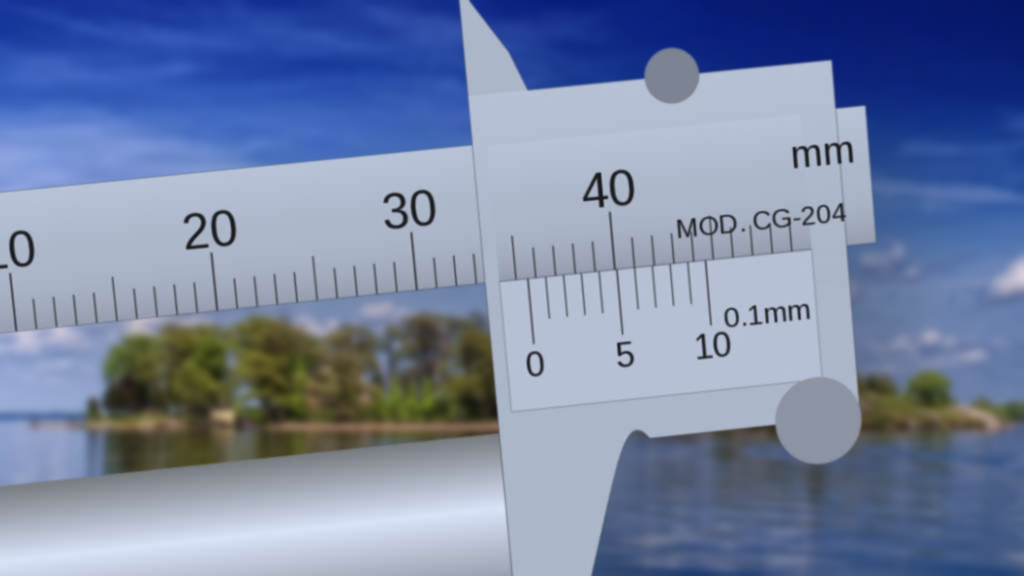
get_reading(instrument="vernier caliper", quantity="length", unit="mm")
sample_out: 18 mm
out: 35.6 mm
